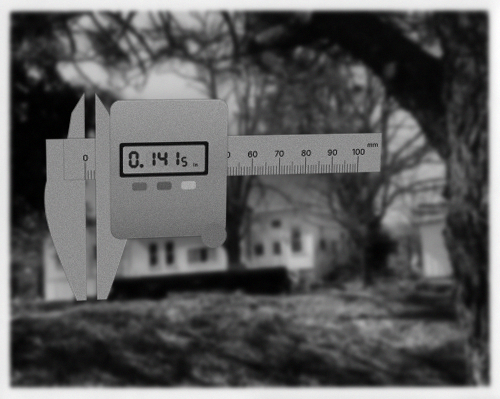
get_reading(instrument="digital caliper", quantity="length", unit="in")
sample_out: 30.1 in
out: 0.1415 in
